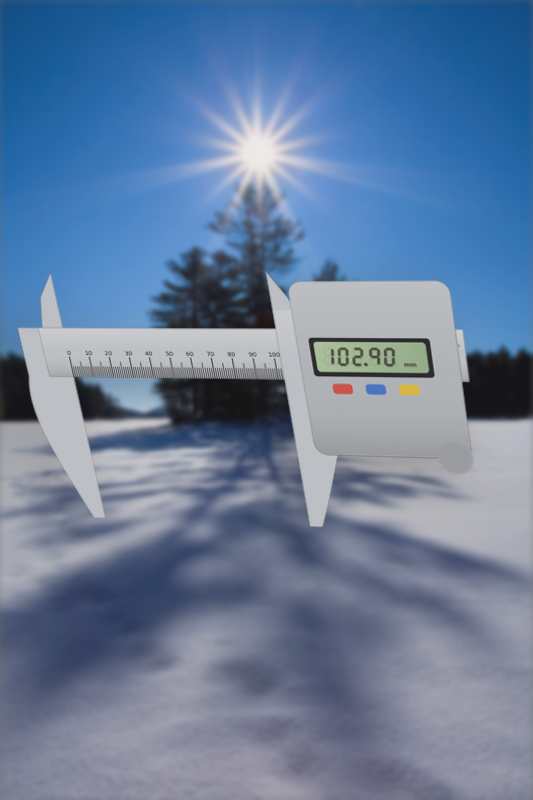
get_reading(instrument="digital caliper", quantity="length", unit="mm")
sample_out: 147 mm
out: 102.90 mm
